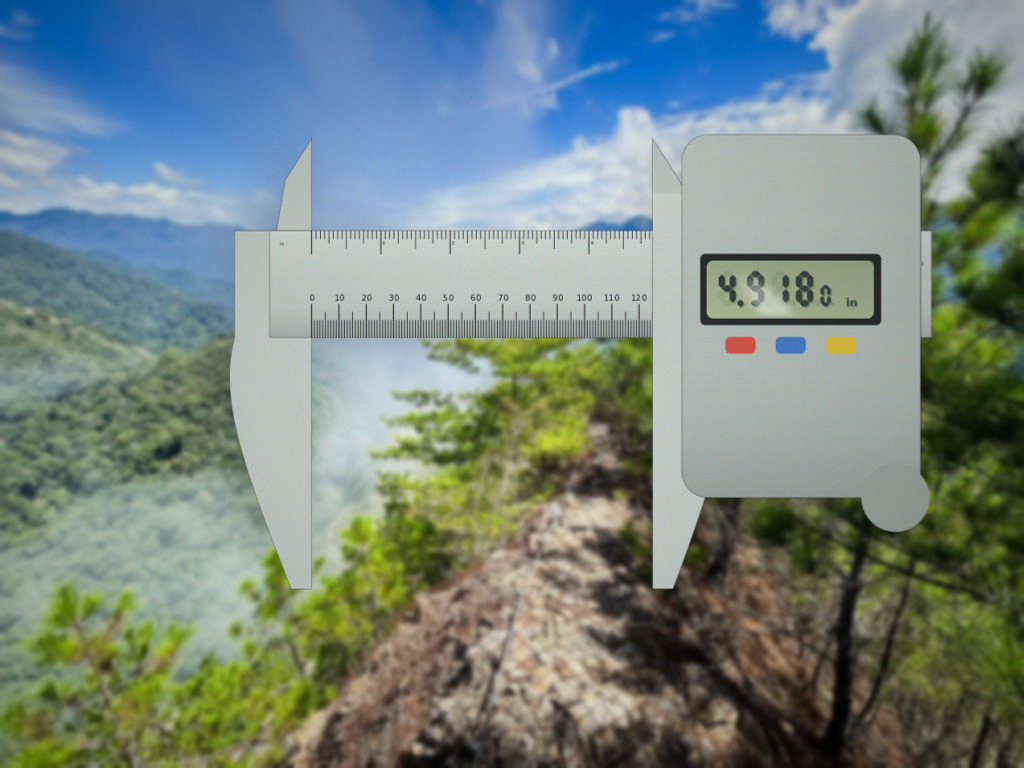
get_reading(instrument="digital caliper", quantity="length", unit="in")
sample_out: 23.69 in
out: 4.9180 in
